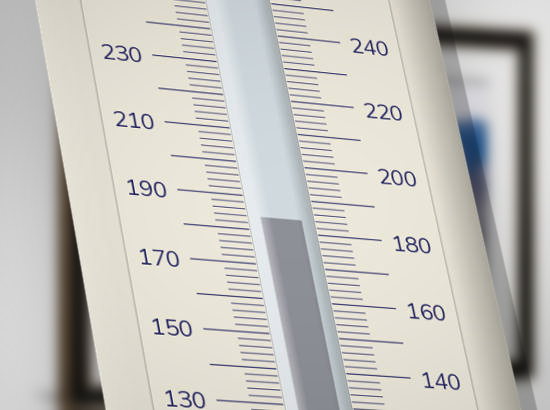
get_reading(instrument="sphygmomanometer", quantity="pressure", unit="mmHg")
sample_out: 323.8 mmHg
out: 184 mmHg
